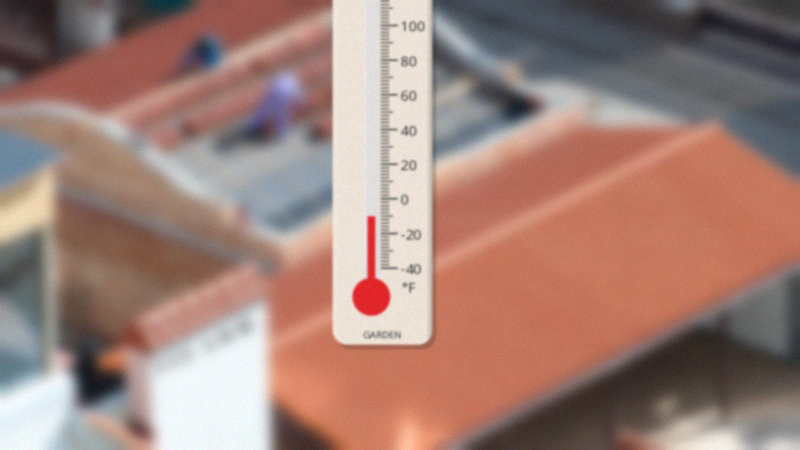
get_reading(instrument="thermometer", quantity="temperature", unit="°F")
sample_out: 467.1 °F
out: -10 °F
